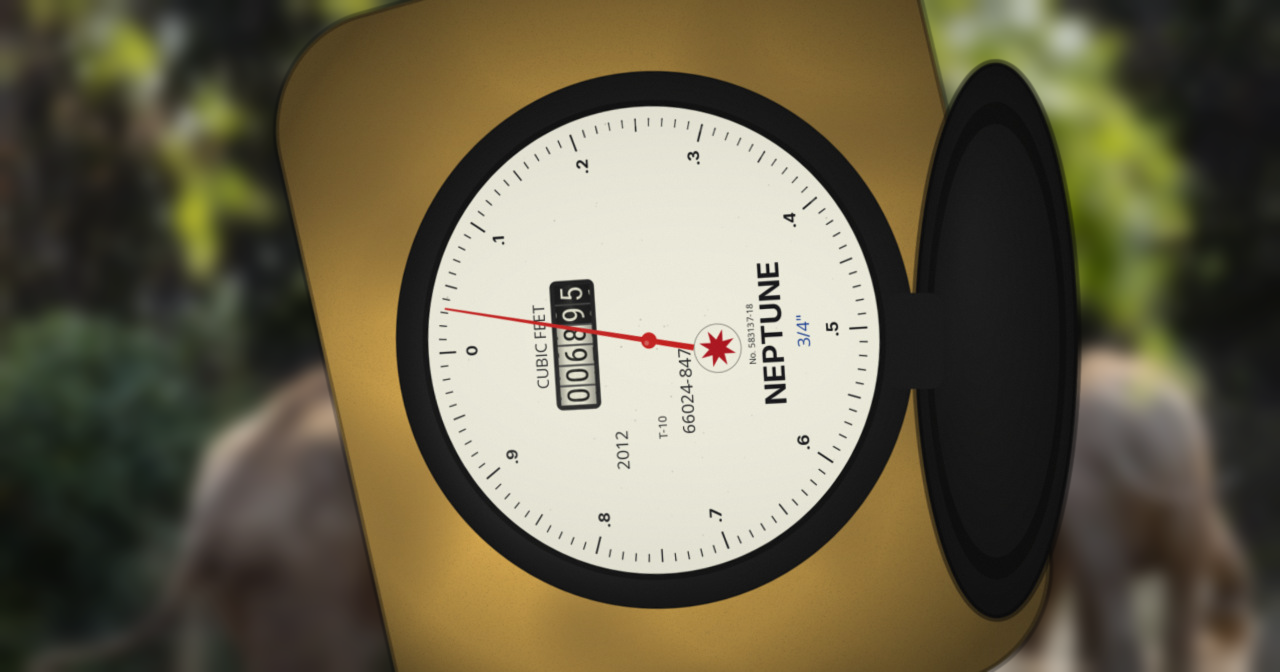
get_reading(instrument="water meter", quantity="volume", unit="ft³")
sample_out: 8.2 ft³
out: 6895.03 ft³
